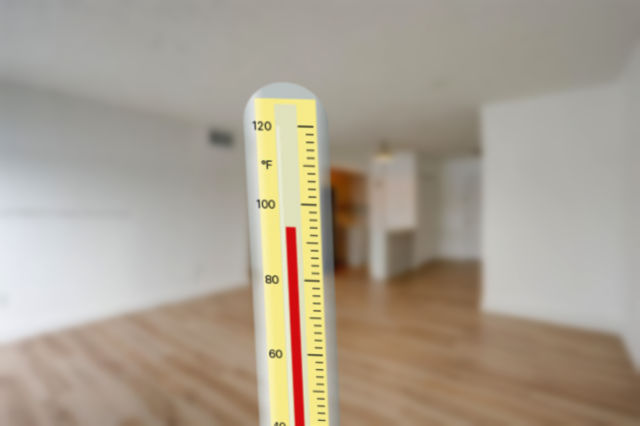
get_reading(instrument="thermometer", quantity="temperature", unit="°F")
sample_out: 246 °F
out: 94 °F
